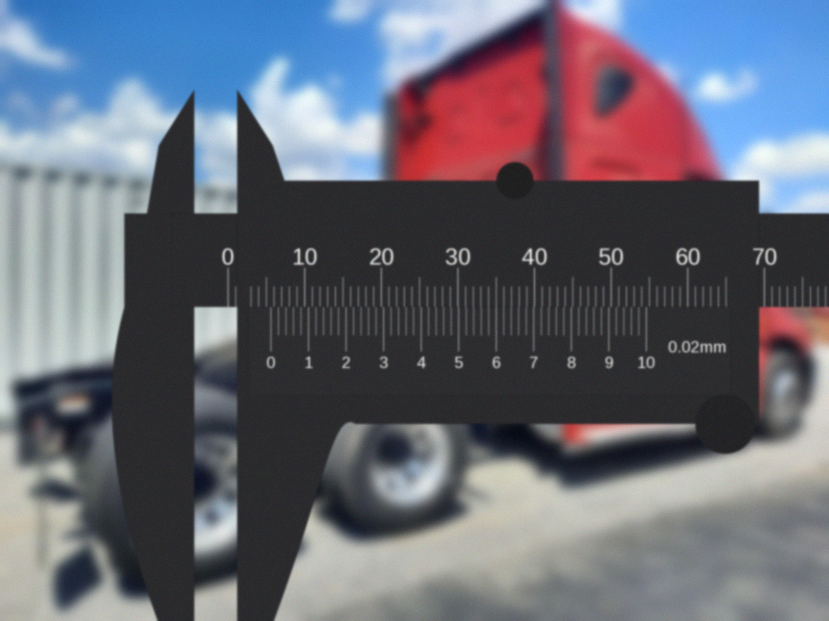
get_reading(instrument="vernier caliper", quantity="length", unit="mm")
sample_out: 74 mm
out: 5.6 mm
